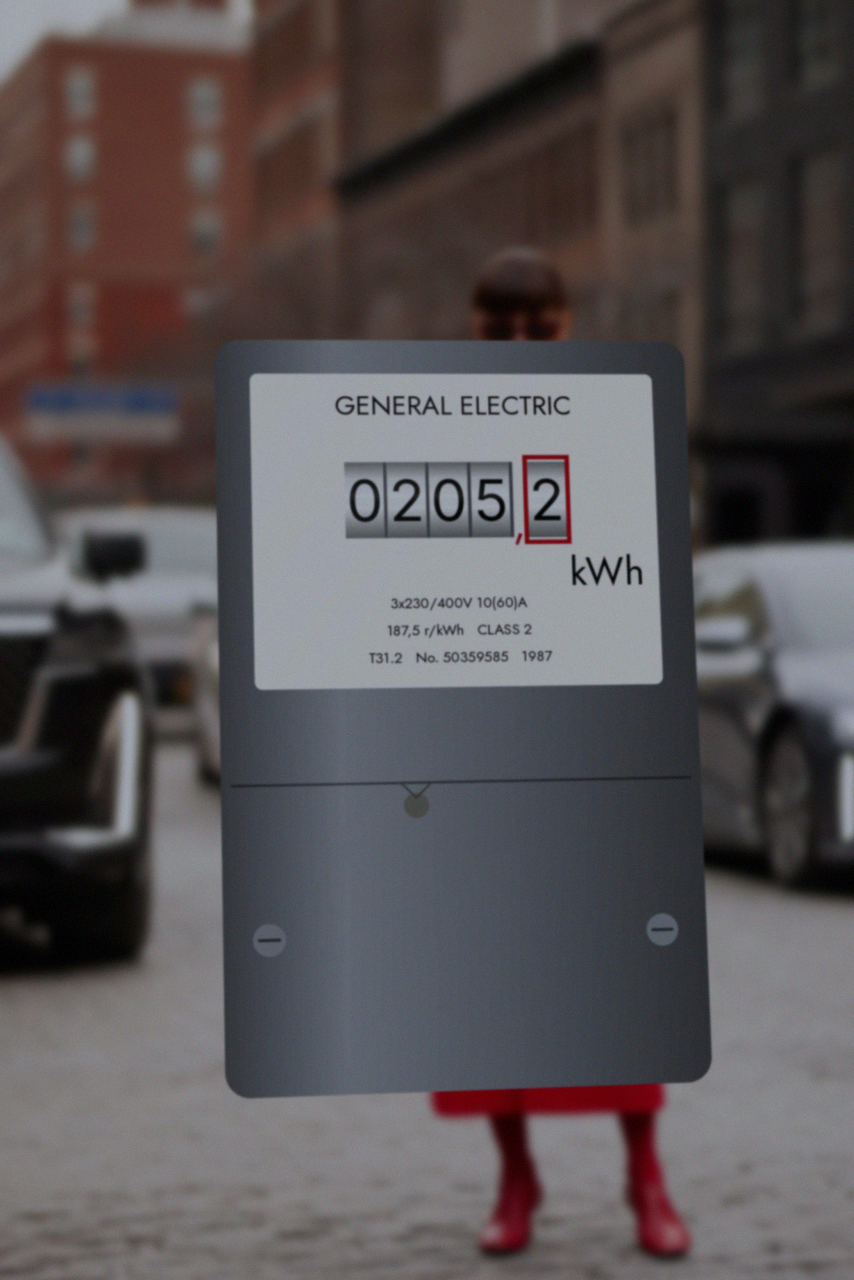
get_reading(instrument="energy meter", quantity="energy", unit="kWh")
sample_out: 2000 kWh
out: 205.2 kWh
